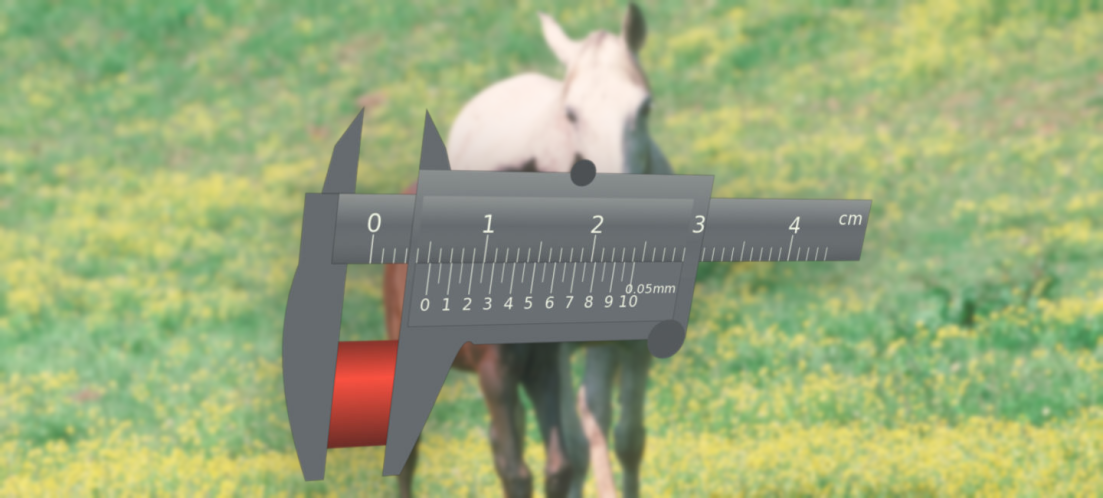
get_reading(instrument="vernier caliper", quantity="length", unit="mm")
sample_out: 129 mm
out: 5.2 mm
